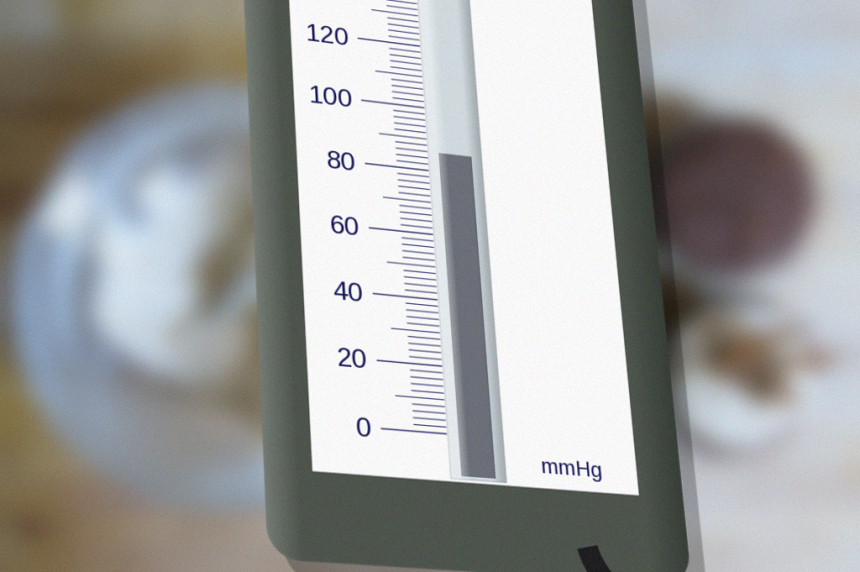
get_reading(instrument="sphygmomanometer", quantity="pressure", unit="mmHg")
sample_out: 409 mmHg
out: 86 mmHg
